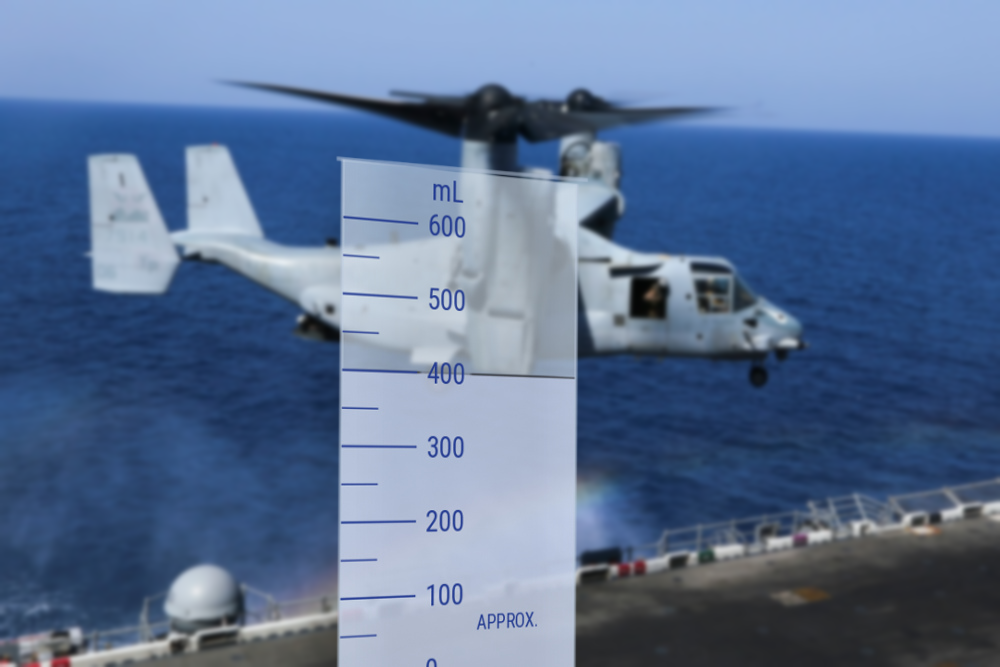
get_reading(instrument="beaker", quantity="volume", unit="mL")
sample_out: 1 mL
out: 400 mL
